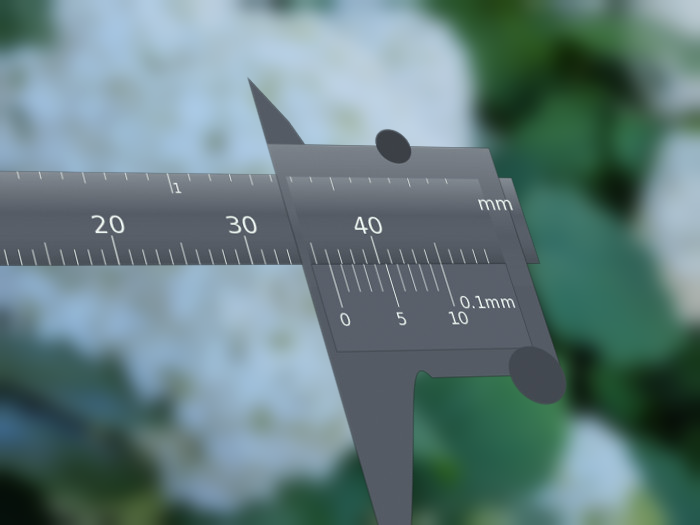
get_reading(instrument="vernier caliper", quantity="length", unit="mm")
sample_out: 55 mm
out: 36.0 mm
